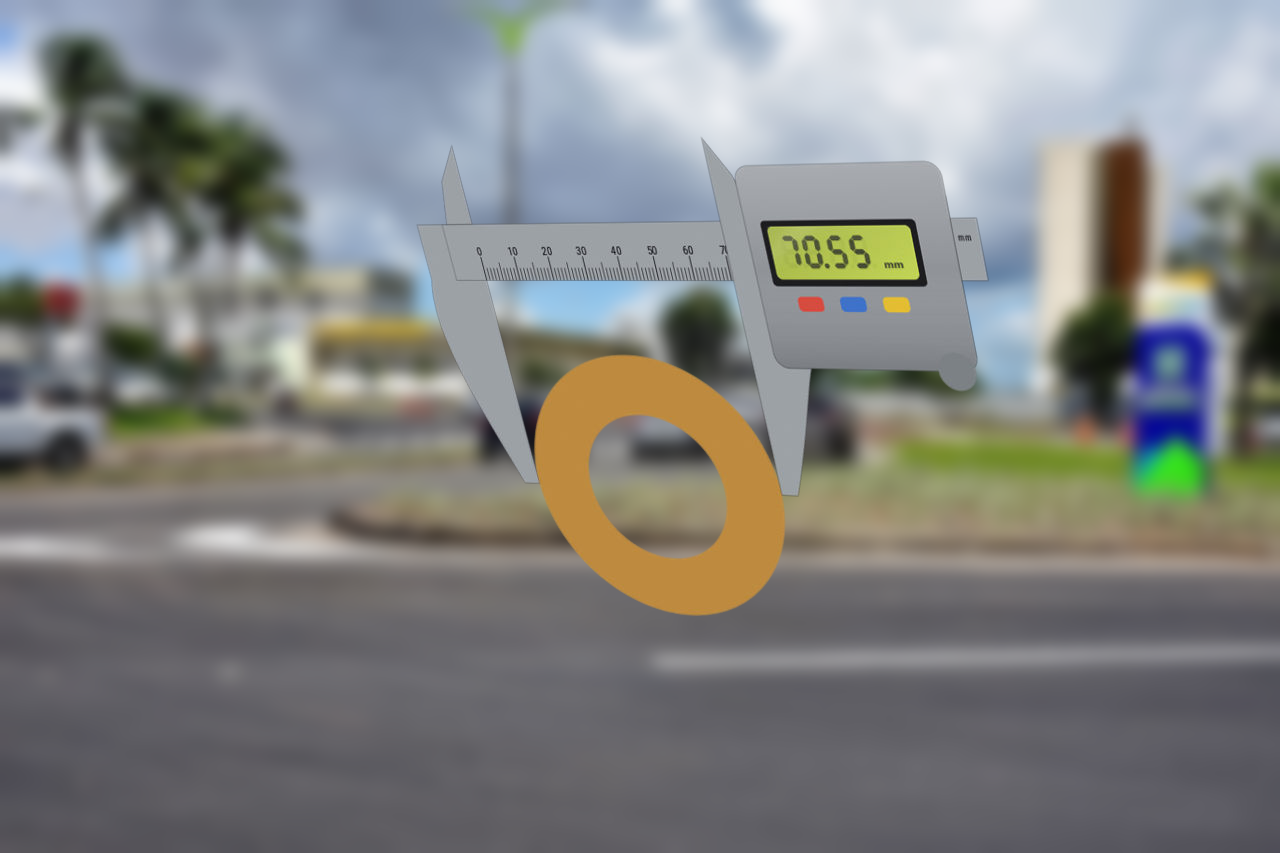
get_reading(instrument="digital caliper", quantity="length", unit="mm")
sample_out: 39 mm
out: 70.55 mm
